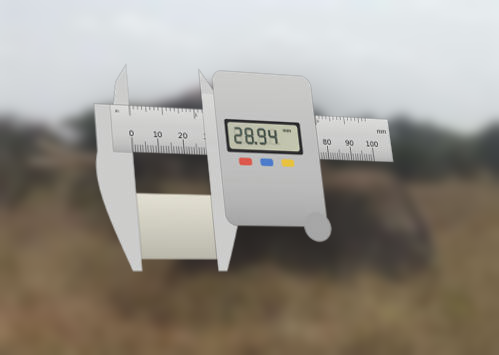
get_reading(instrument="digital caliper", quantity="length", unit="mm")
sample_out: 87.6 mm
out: 28.94 mm
